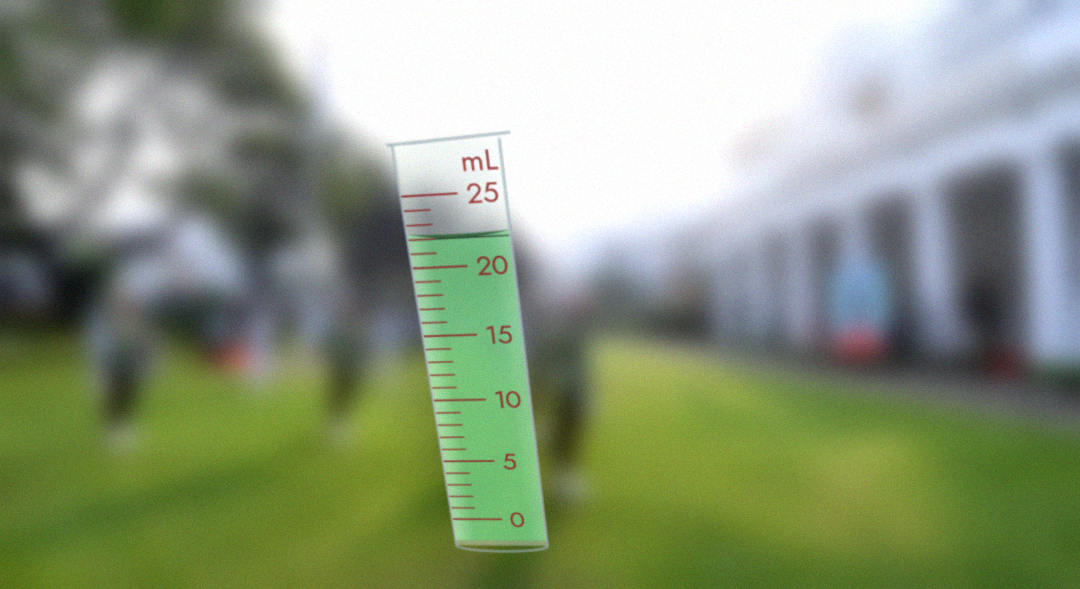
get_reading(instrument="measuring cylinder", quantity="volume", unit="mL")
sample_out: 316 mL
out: 22 mL
